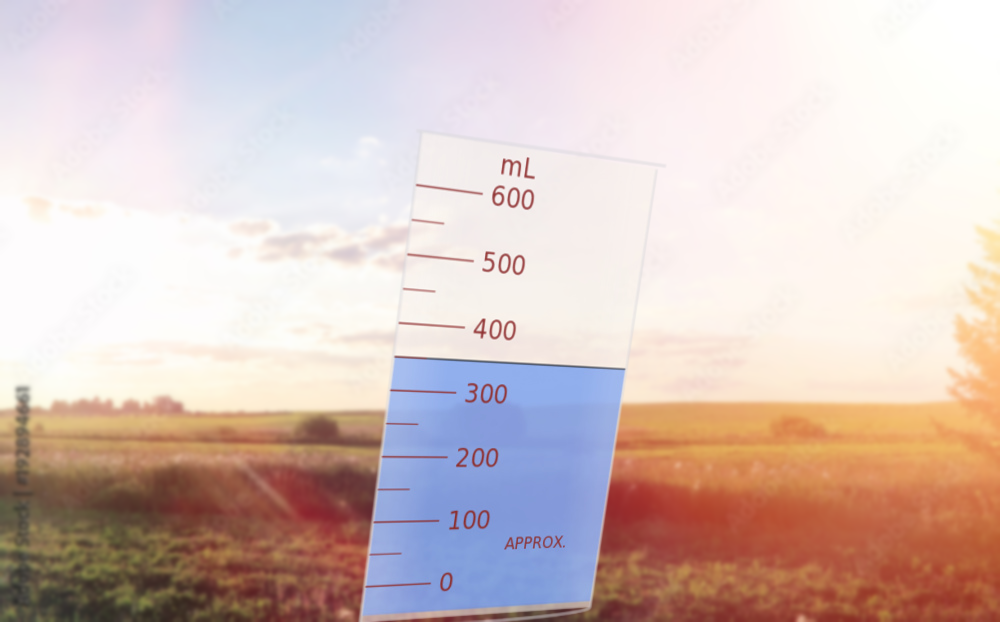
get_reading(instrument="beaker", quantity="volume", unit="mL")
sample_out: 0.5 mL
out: 350 mL
